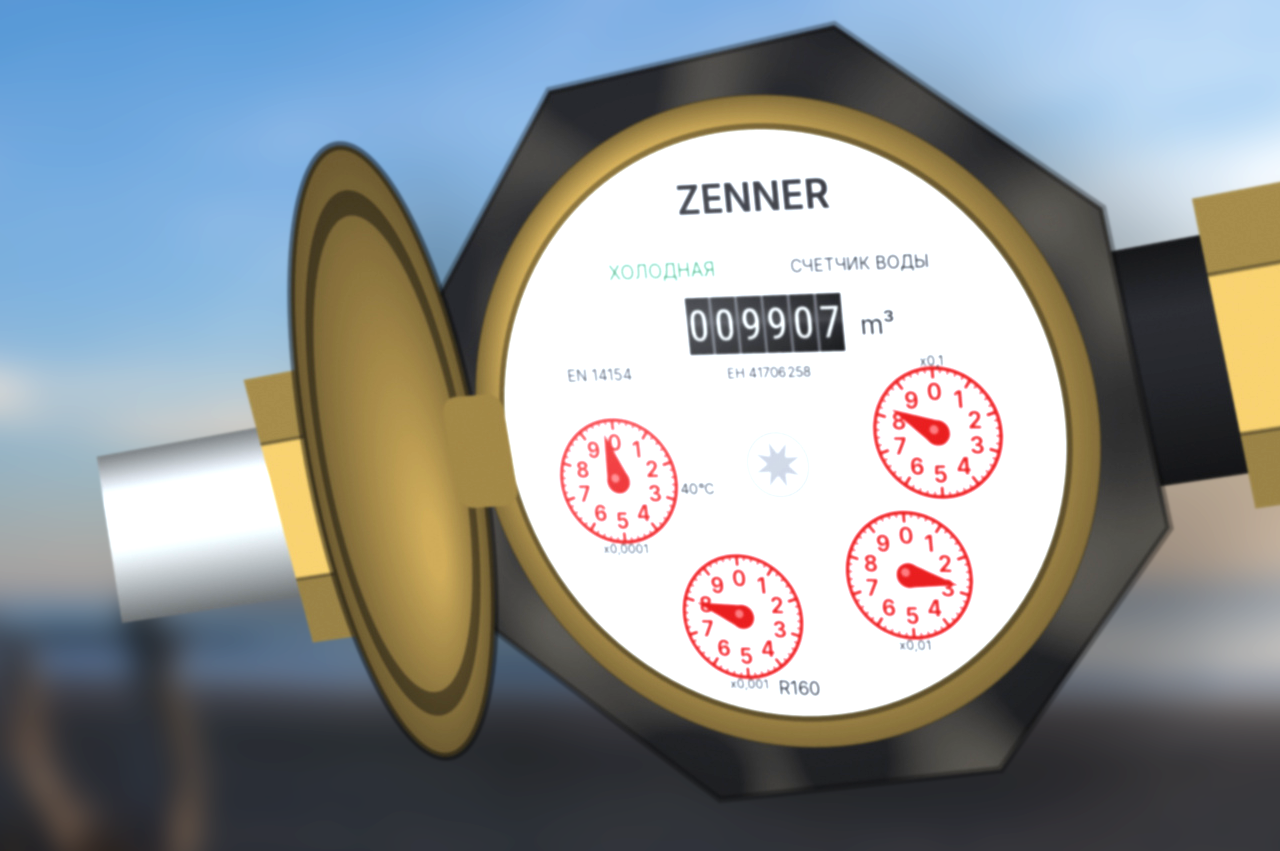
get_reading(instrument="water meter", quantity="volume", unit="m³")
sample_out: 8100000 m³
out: 9907.8279 m³
